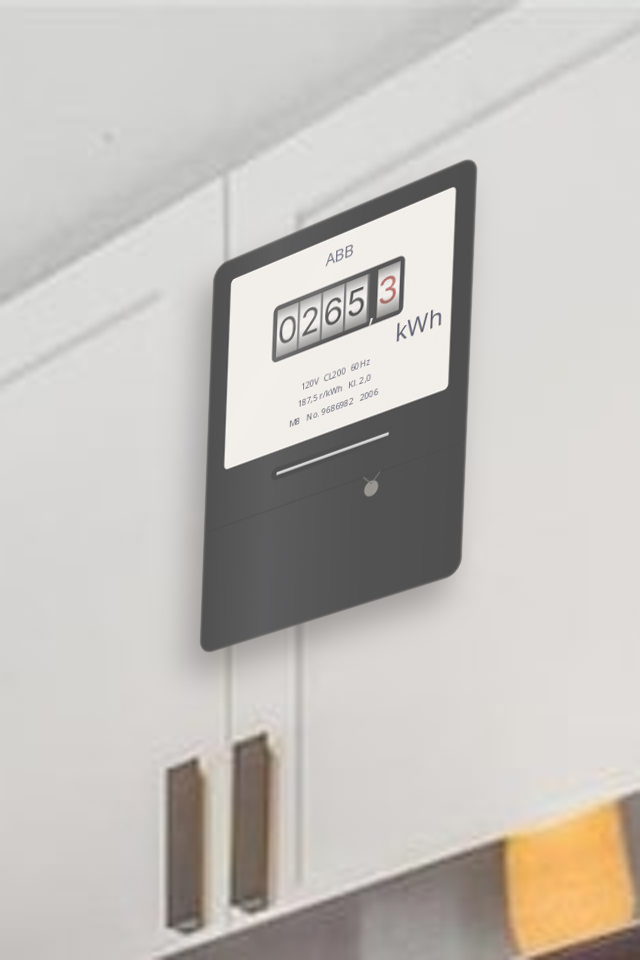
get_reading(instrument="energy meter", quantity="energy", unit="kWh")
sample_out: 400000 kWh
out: 265.3 kWh
